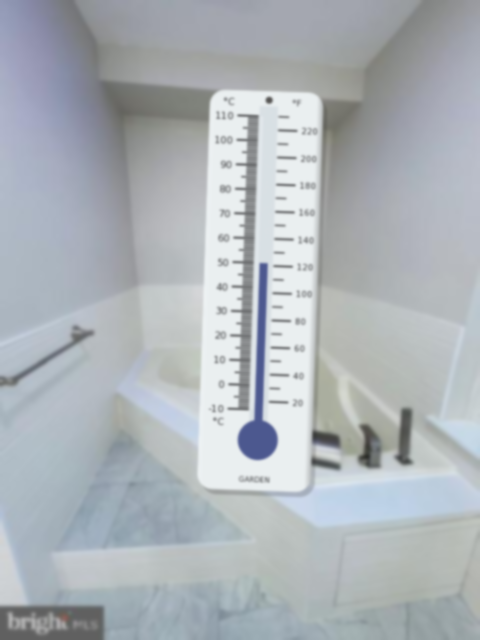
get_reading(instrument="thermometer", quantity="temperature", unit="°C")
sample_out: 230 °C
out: 50 °C
